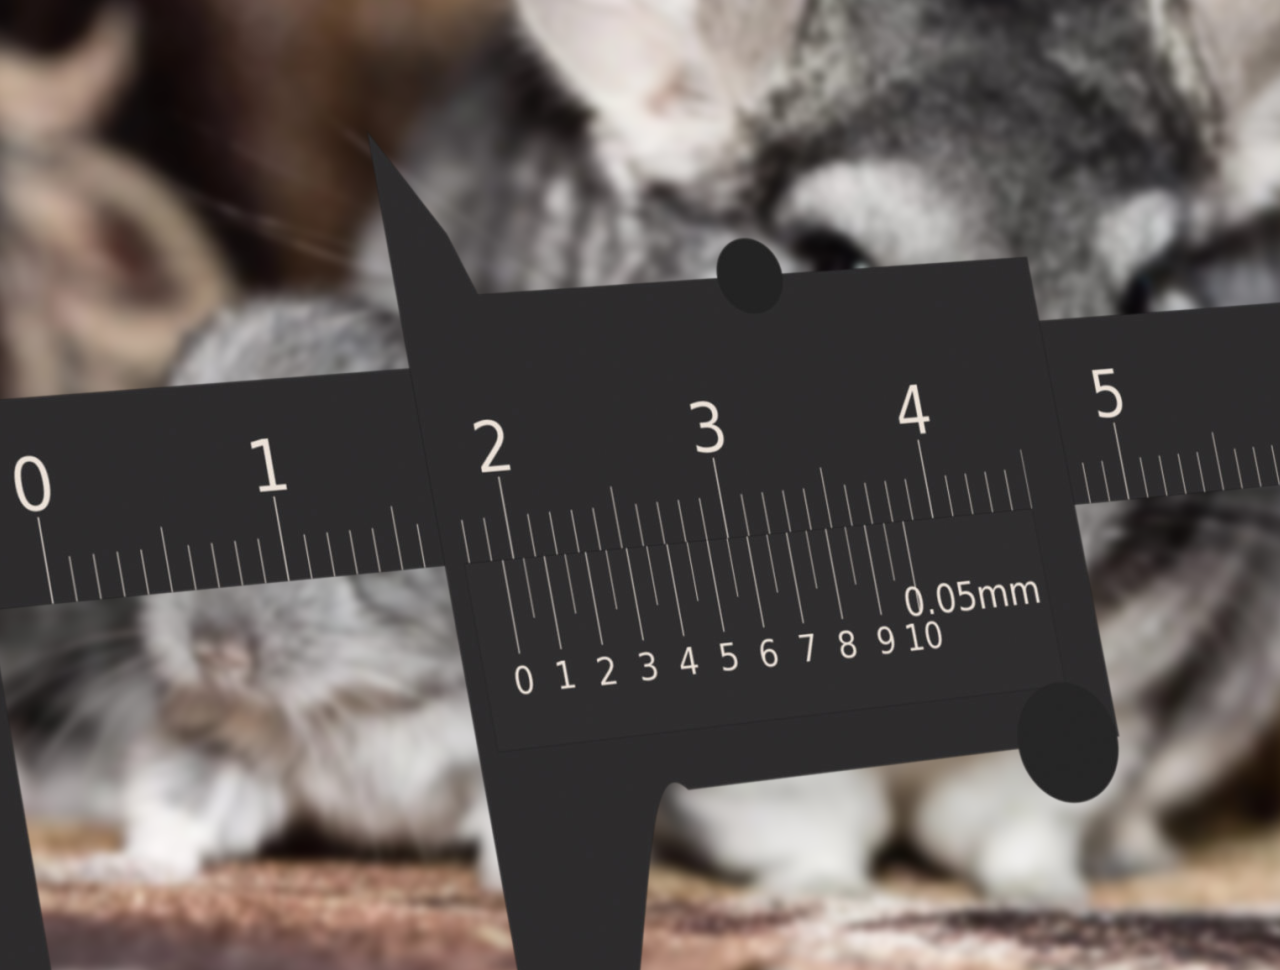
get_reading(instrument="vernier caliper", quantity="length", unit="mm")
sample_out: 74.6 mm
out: 19.5 mm
